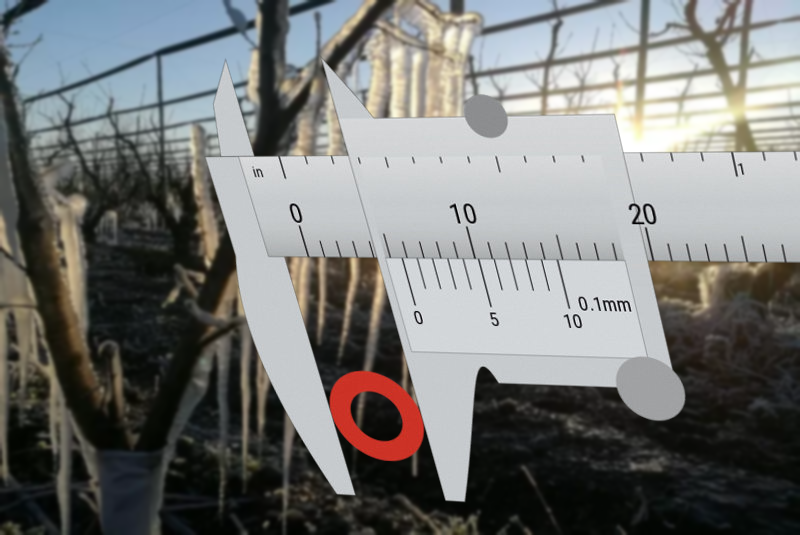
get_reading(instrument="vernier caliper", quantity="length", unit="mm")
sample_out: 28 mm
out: 5.7 mm
